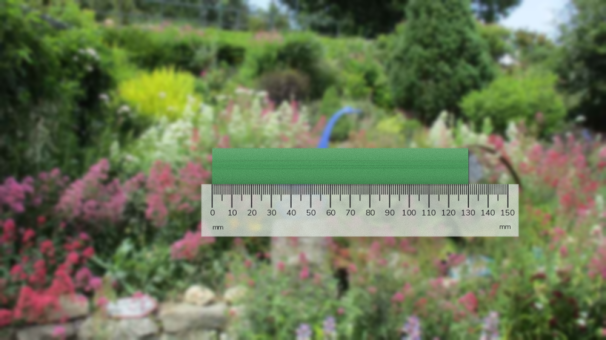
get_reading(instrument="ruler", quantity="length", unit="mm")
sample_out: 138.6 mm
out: 130 mm
